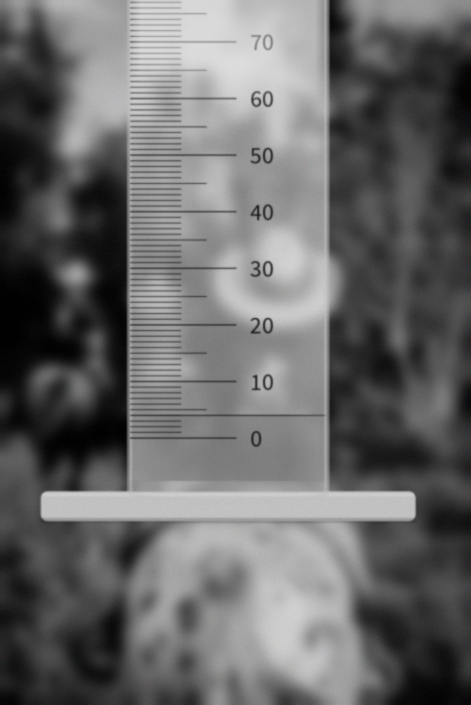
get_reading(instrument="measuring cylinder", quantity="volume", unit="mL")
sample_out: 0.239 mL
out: 4 mL
